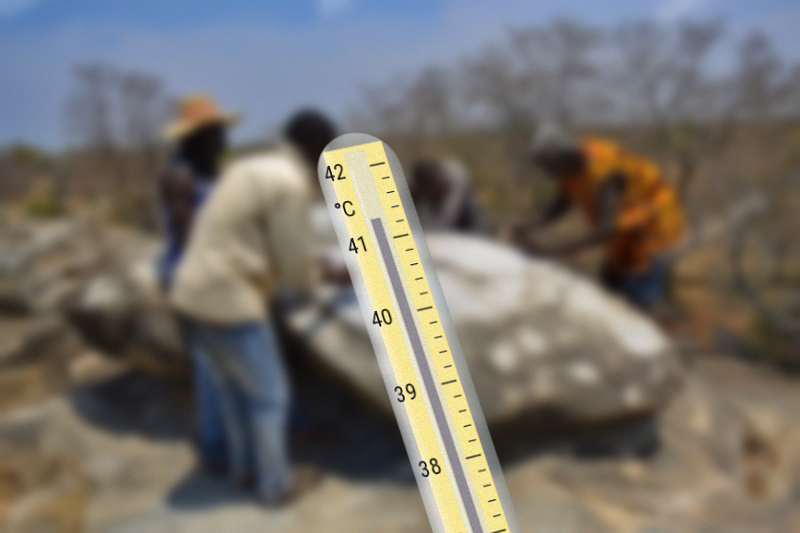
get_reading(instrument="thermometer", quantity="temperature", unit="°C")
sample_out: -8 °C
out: 41.3 °C
